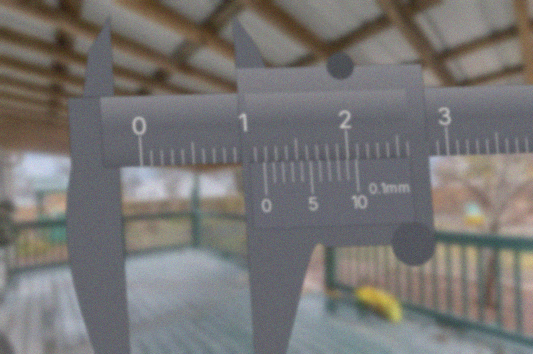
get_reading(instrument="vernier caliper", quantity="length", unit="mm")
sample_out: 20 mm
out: 11.8 mm
